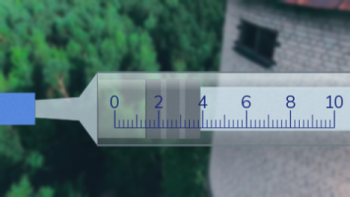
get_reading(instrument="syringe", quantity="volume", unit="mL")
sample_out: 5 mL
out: 1.4 mL
